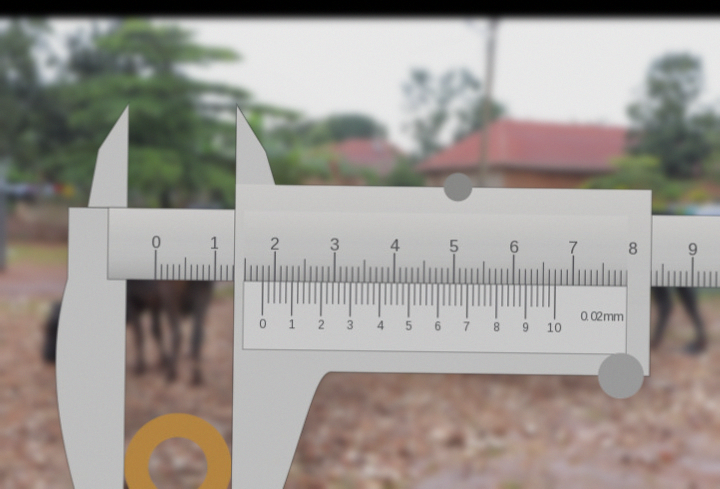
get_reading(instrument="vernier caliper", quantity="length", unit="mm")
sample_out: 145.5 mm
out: 18.0 mm
